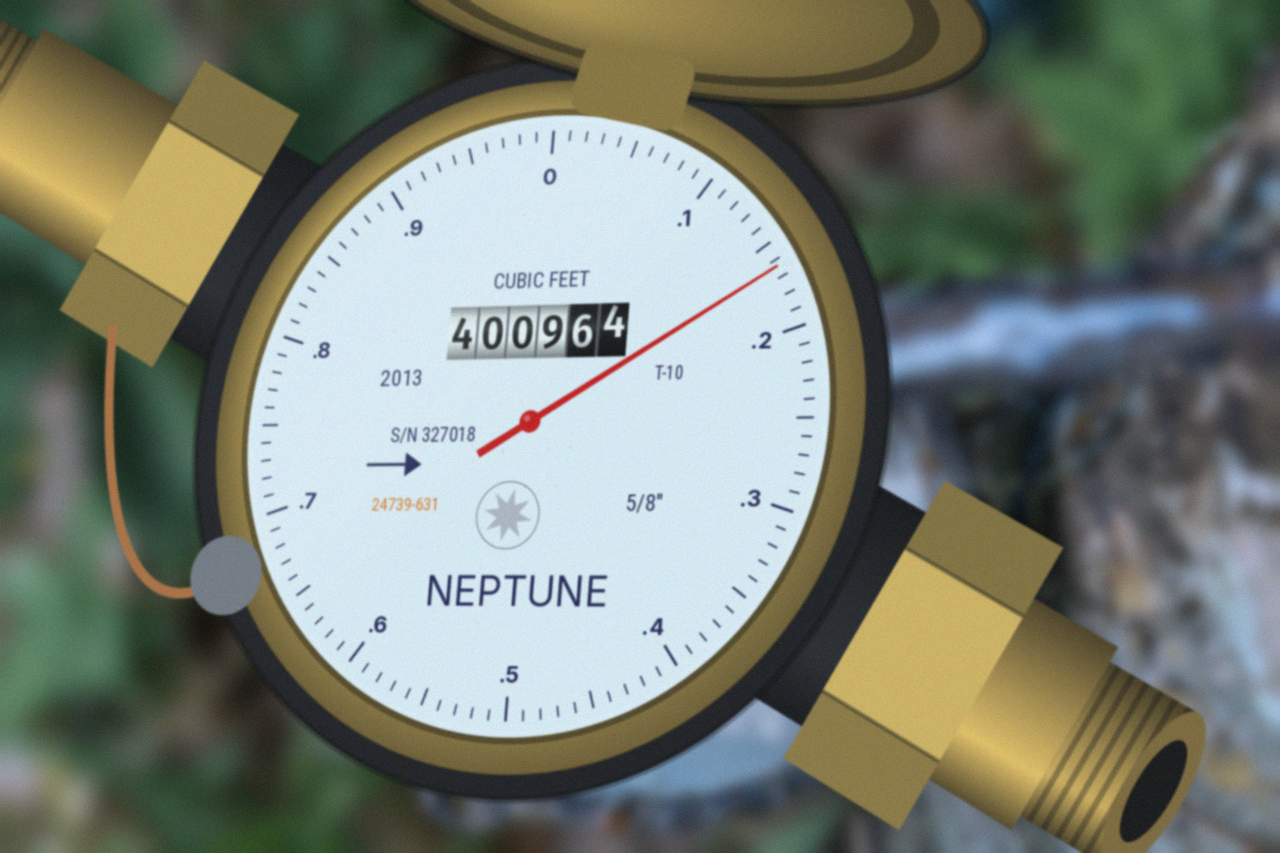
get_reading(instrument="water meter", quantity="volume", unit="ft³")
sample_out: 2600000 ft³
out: 400964.16 ft³
